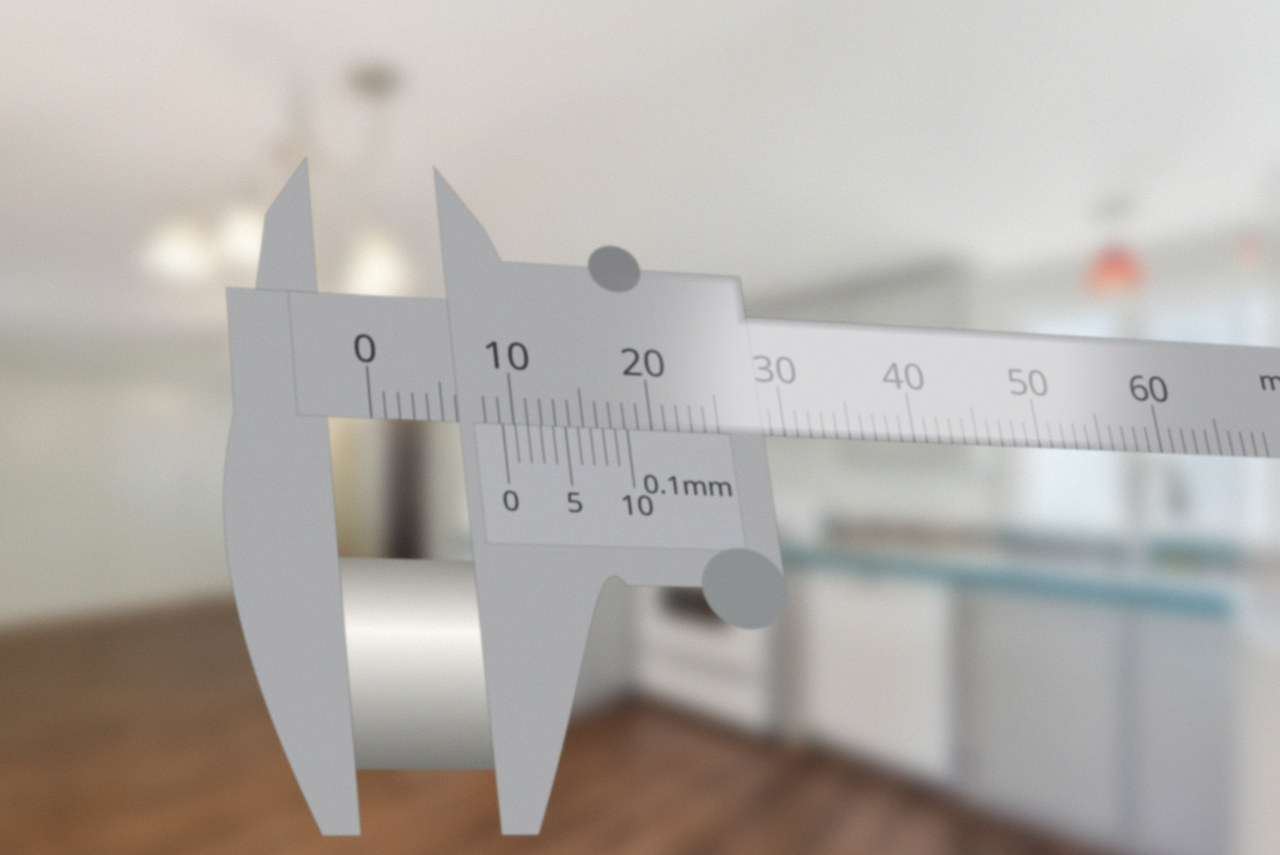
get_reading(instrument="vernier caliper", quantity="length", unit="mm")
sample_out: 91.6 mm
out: 9.2 mm
